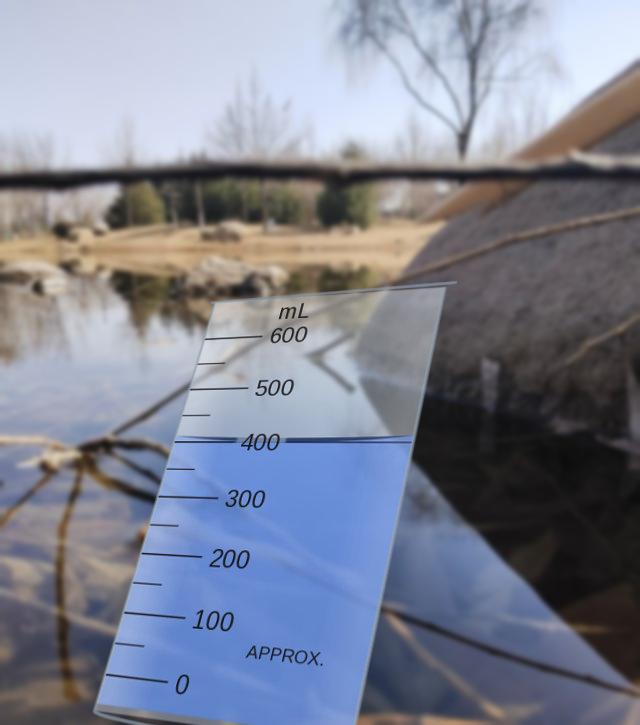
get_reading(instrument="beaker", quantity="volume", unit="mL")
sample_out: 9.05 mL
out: 400 mL
